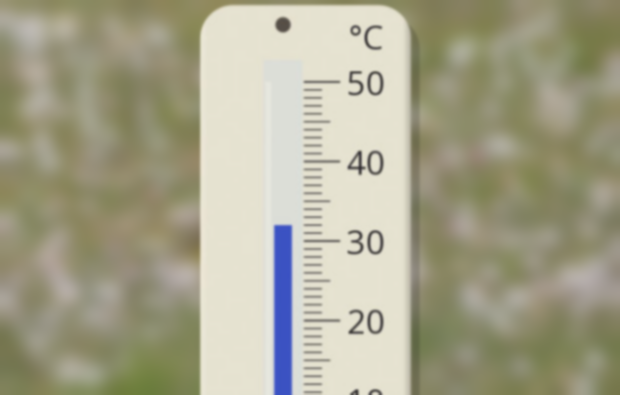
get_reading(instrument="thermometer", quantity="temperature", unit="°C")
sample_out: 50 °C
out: 32 °C
